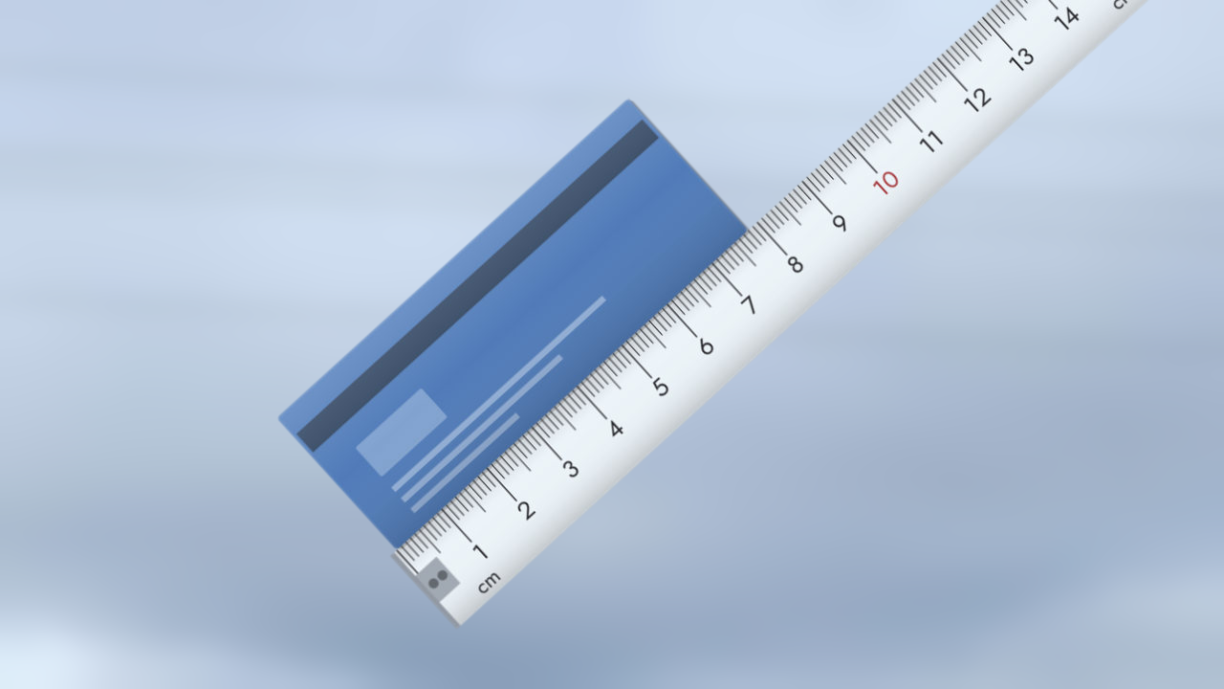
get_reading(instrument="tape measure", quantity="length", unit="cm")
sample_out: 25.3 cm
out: 7.8 cm
